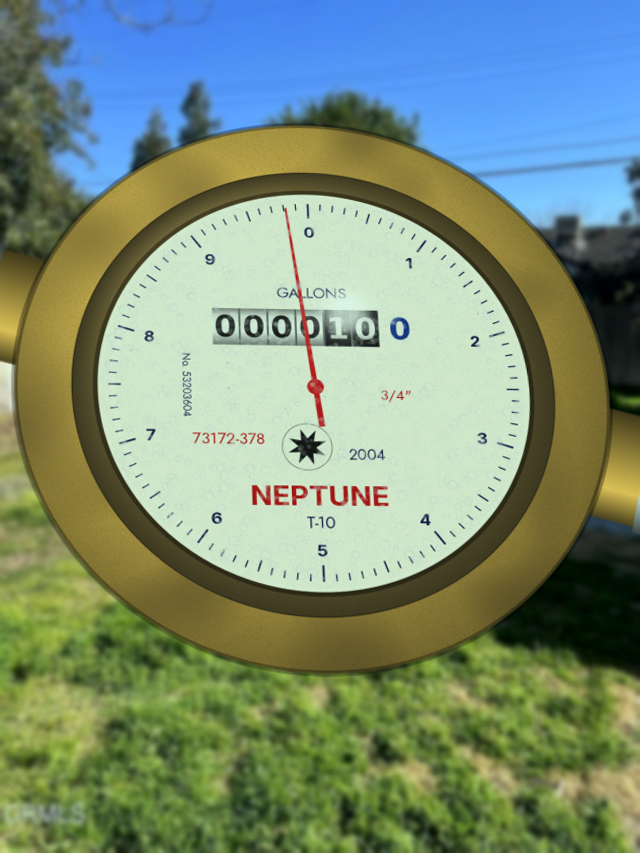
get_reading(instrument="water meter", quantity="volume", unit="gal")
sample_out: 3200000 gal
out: 99.8 gal
